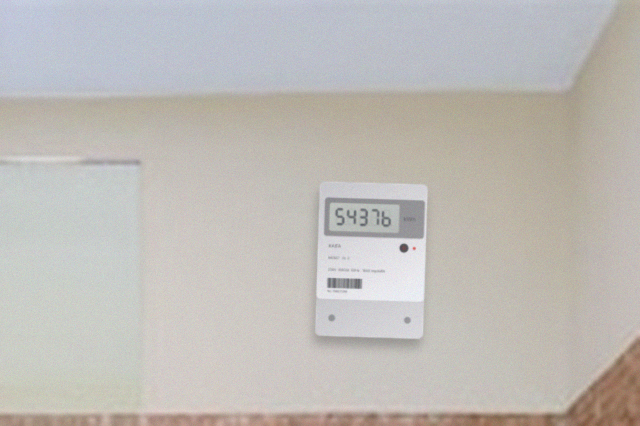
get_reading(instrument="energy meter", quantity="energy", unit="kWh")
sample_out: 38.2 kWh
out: 54376 kWh
